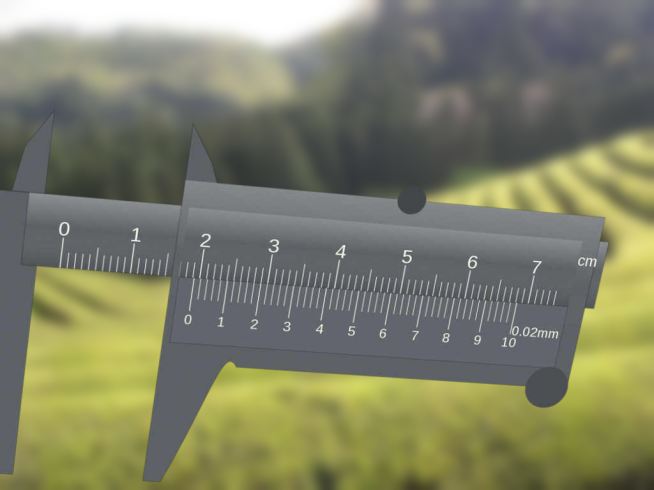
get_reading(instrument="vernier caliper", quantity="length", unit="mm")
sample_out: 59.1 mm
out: 19.2 mm
